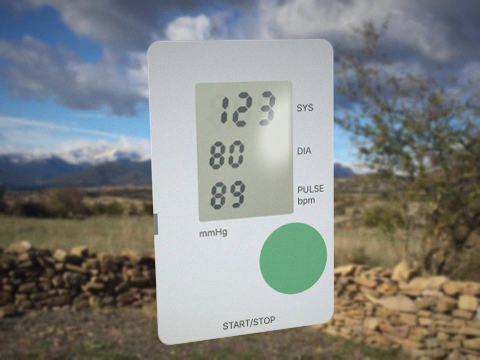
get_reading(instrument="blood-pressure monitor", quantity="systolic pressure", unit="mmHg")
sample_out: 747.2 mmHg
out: 123 mmHg
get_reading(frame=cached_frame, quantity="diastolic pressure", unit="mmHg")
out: 80 mmHg
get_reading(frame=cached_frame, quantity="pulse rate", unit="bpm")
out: 89 bpm
